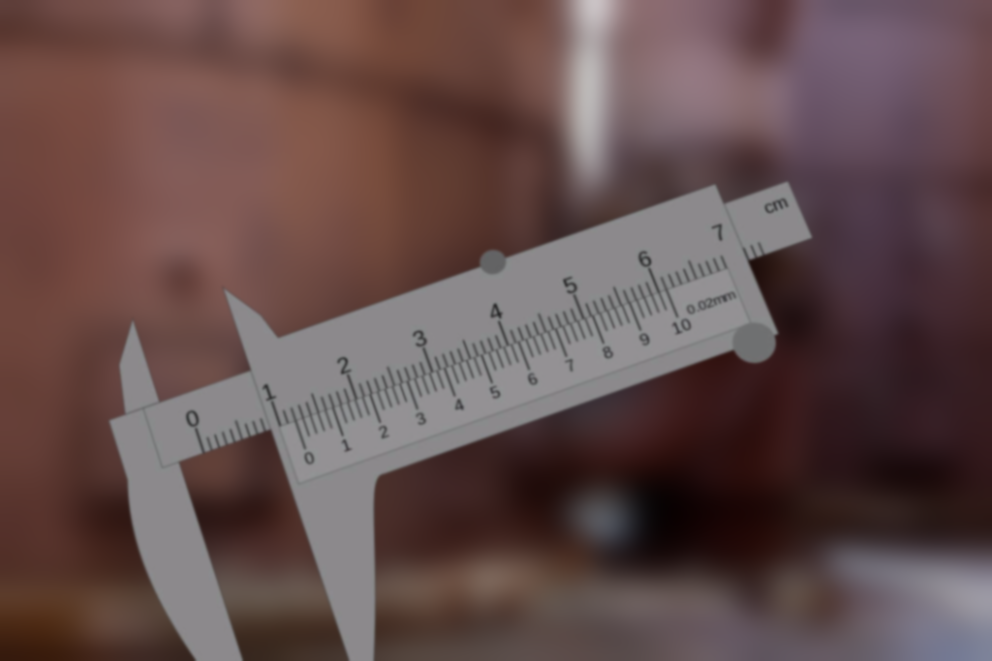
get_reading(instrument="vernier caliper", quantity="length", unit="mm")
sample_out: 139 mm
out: 12.0 mm
